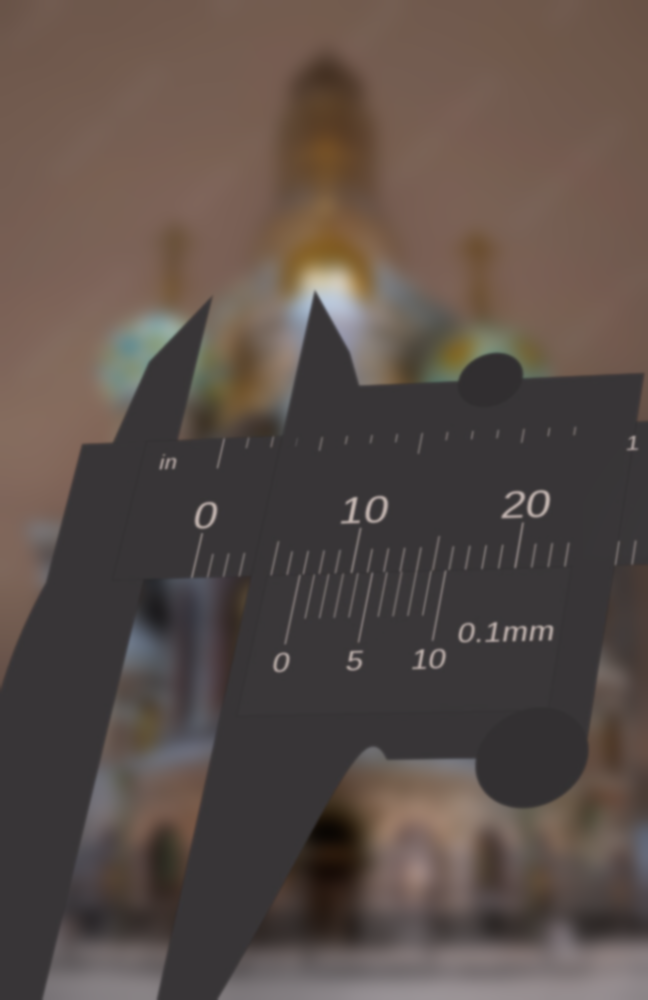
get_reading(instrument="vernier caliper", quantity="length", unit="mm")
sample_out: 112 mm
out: 6.8 mm
